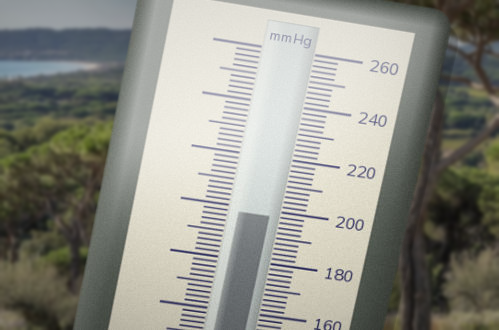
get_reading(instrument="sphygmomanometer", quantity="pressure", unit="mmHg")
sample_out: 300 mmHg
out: 198 mmHg
